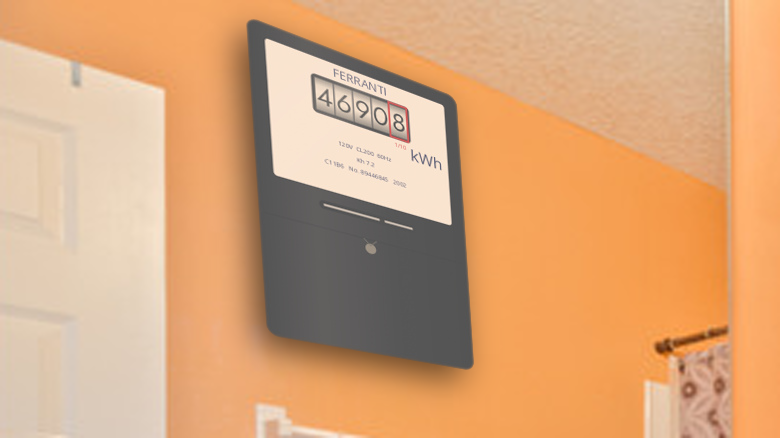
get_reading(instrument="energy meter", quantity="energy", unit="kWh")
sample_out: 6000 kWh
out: 4690.8 kWh
